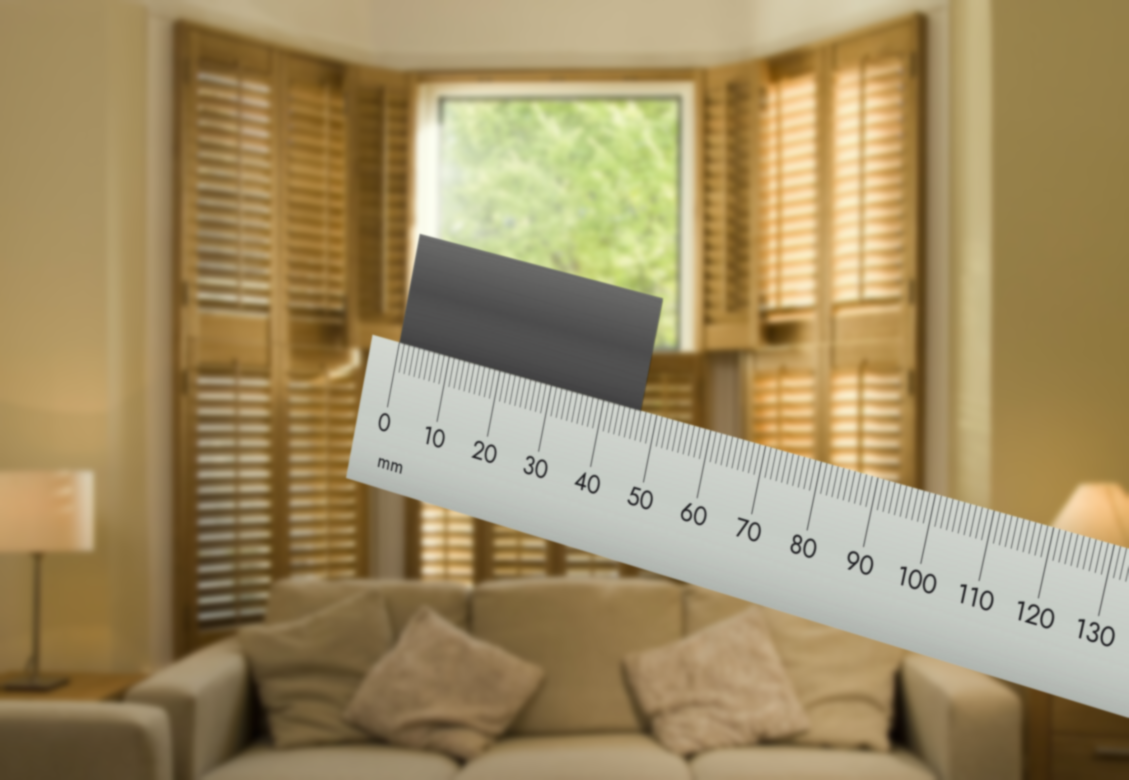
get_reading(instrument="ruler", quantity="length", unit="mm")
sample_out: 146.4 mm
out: 47 mm
